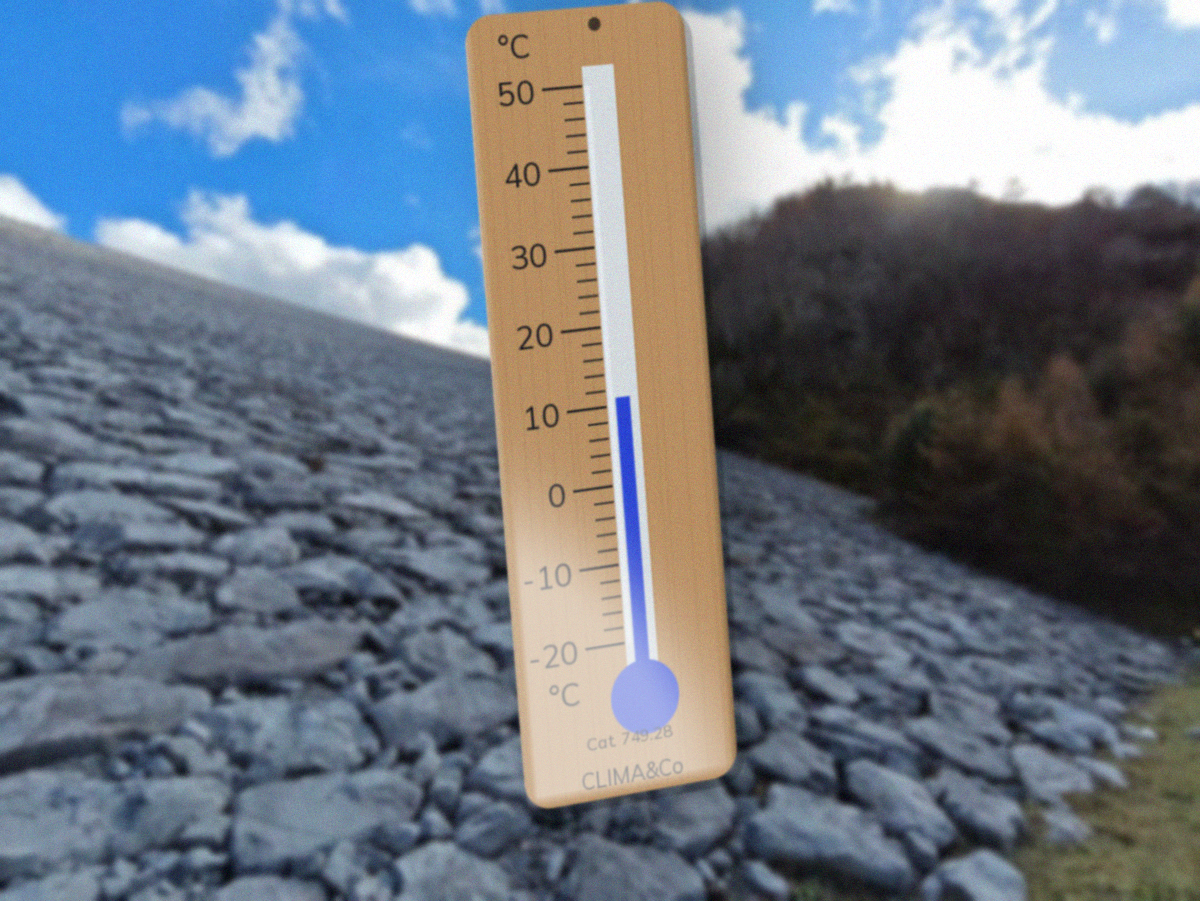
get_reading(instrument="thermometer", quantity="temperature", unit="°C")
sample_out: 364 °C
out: 11 °C
